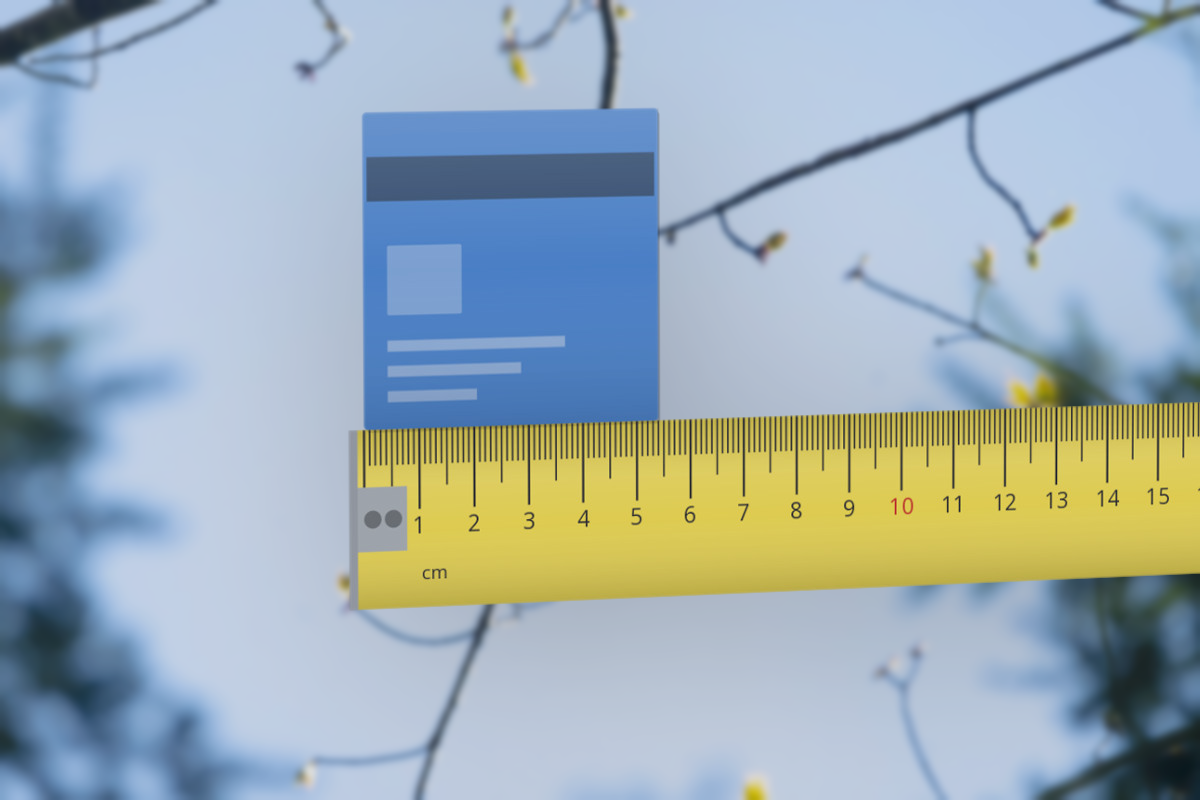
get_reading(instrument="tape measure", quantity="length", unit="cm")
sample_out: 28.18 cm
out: 5.4 cm
